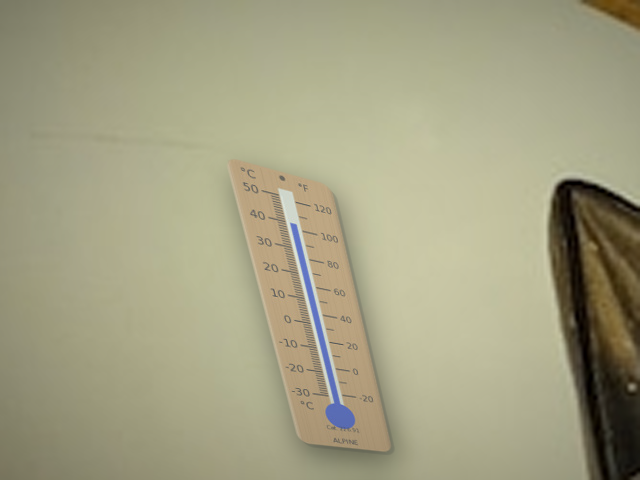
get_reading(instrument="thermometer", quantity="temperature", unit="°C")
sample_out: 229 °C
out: 40 °C
